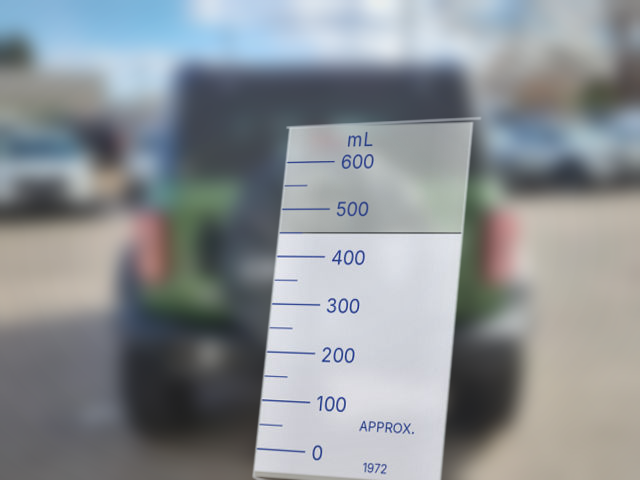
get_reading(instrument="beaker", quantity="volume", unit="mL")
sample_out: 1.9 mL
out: 450 mL
